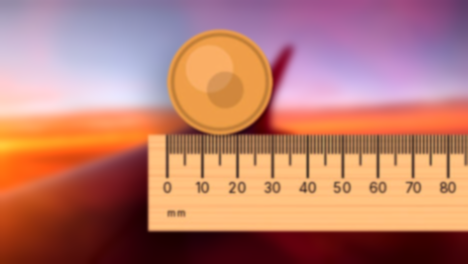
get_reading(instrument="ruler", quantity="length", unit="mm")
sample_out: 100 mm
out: 30 mm
